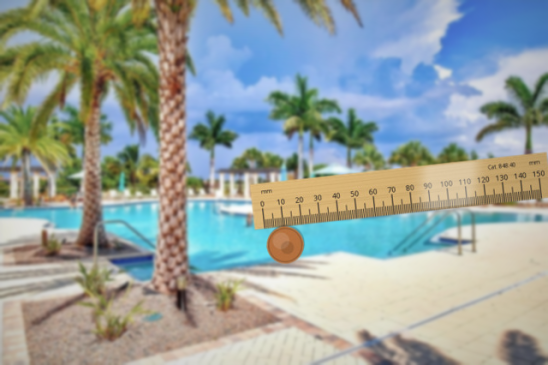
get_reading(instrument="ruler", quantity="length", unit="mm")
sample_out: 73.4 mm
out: 20 mm
